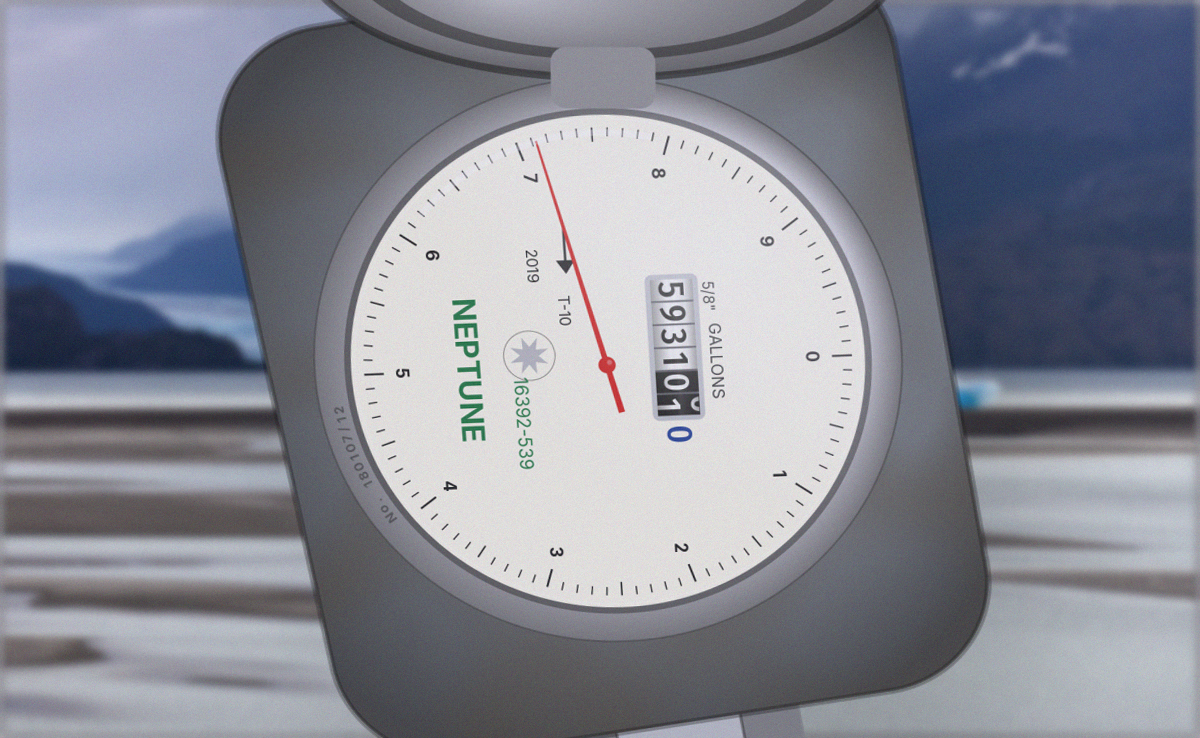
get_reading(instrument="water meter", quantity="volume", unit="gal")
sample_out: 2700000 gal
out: 5931007.1 gal
